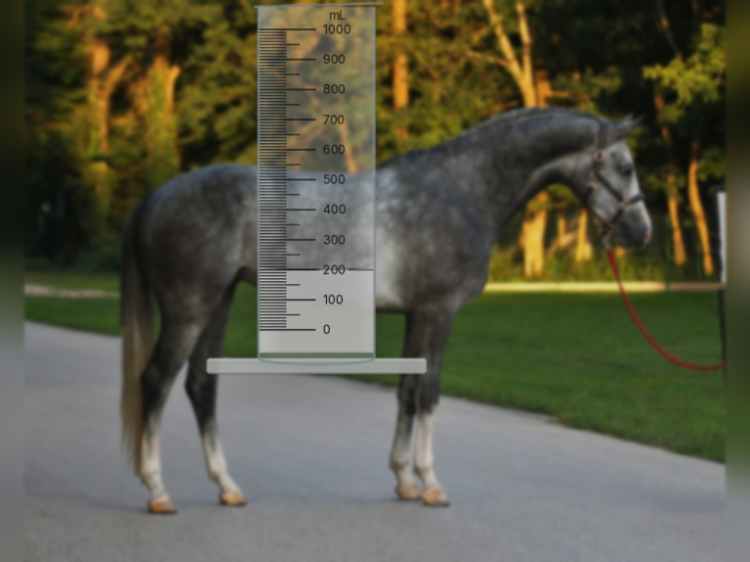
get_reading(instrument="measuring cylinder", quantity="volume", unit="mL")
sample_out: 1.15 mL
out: 200 mL
